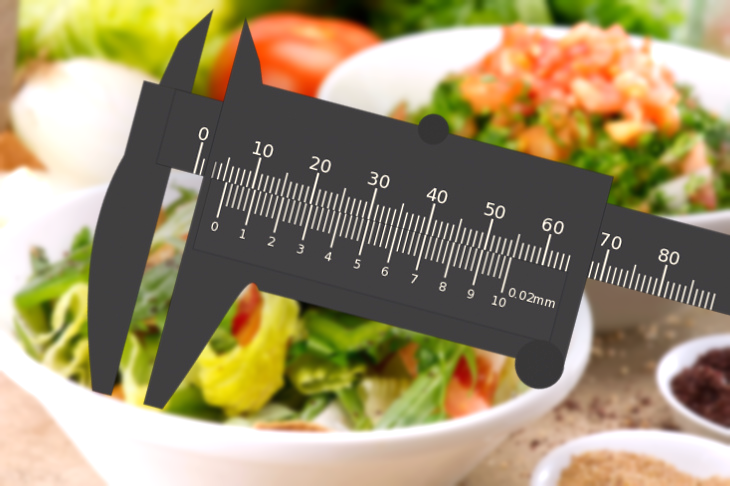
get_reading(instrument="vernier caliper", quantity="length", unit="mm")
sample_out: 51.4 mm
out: 5.6 mm
